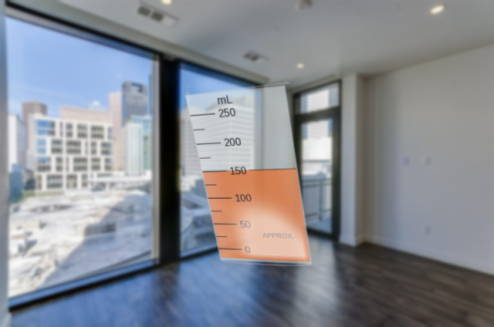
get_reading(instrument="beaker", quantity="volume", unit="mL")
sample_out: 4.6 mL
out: 150 mL
